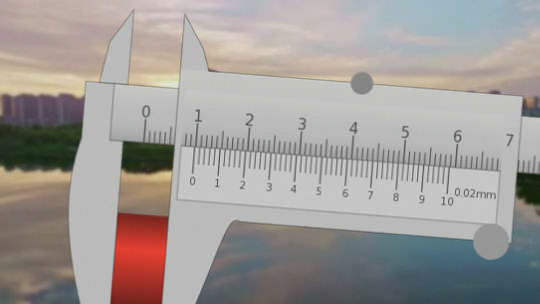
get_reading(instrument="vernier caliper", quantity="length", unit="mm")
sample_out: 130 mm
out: 9.8 mm
